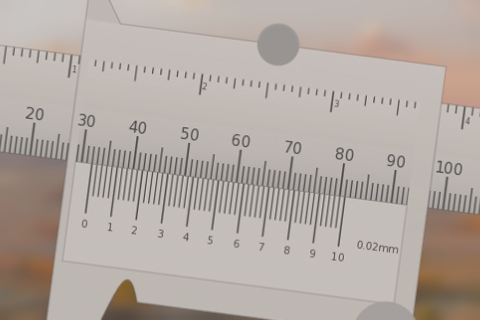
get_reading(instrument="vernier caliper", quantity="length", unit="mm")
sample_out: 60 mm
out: 32.0 mm
